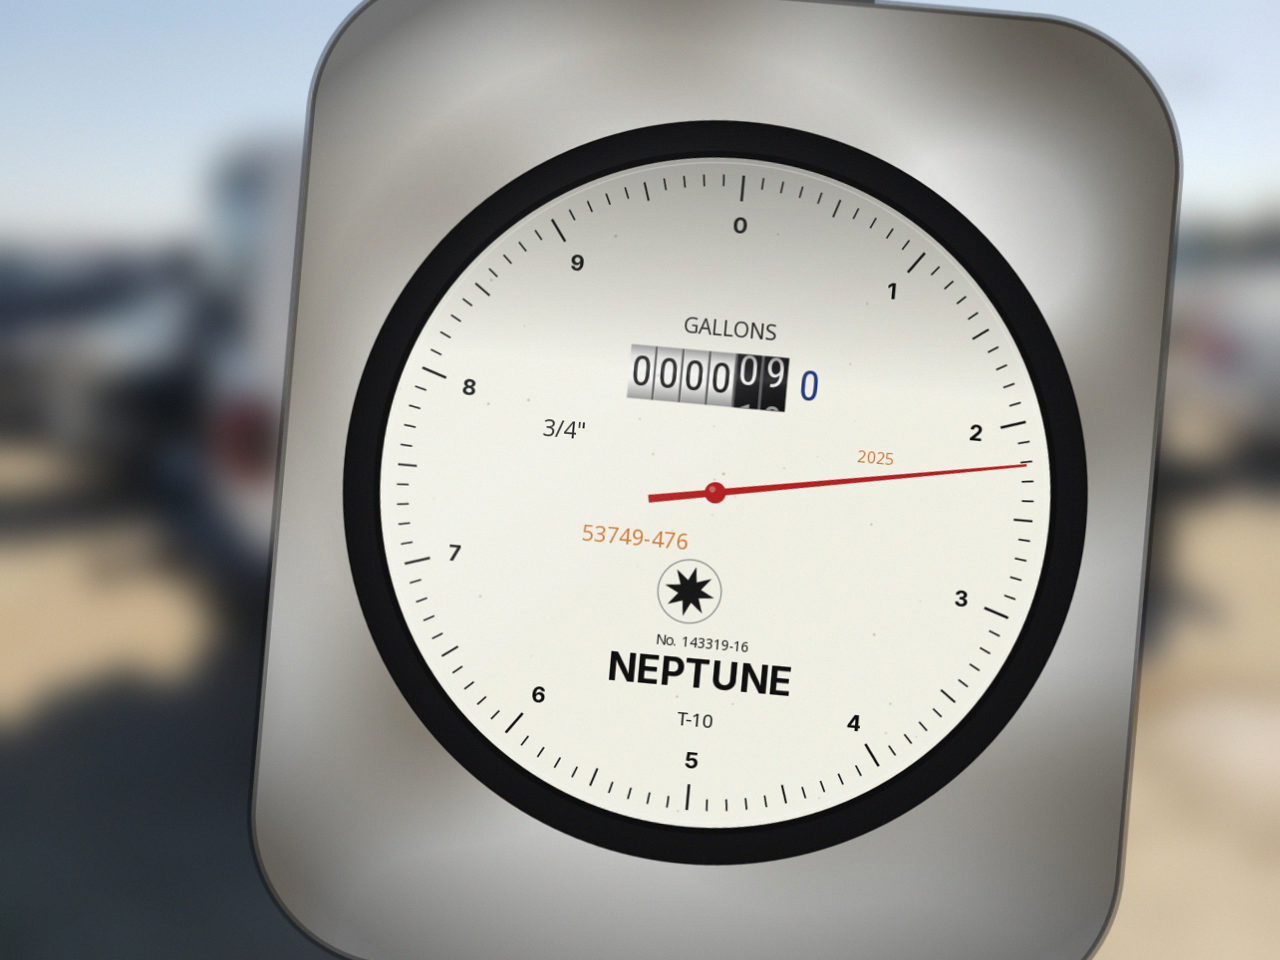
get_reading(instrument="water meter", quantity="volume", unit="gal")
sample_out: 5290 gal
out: 92.2 gal
